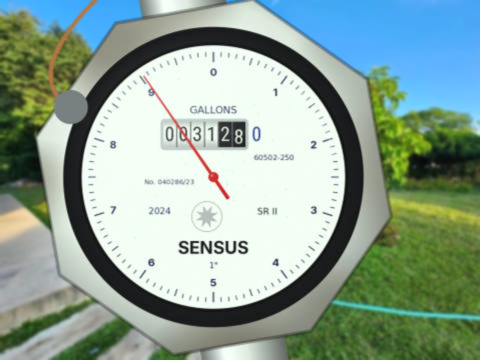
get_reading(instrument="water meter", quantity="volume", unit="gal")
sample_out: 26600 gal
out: 31279.0 gal
